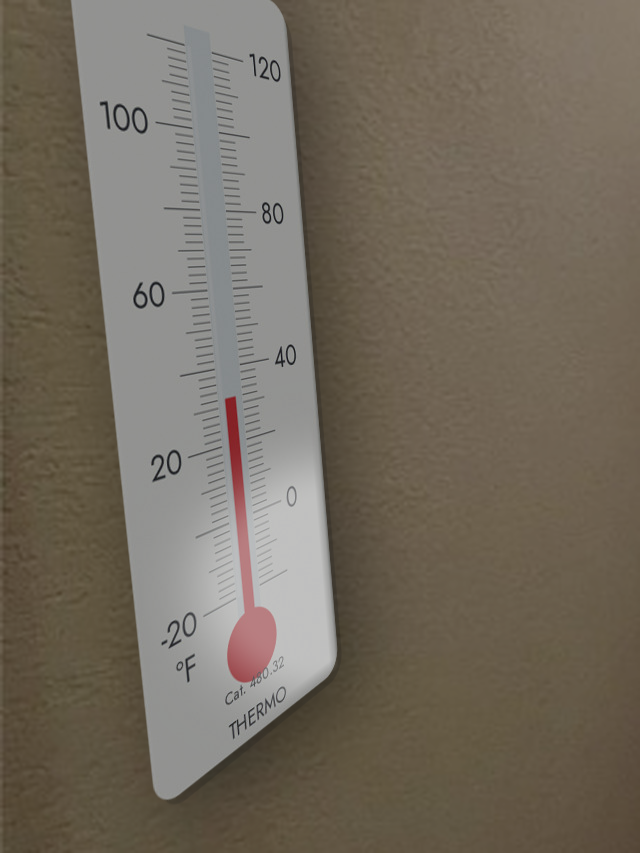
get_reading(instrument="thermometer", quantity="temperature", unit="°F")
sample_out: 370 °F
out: 32 °F
